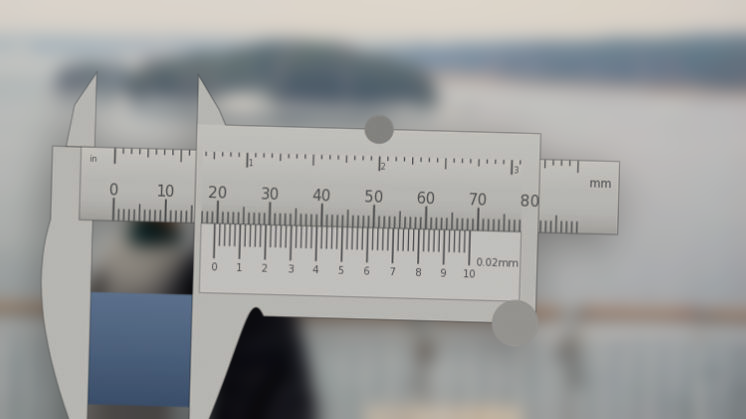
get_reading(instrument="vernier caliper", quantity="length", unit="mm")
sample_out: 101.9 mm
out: 19.5 mm
